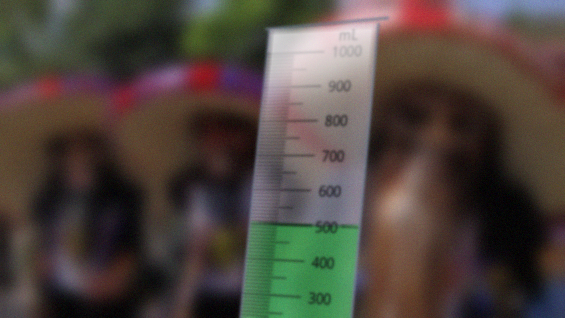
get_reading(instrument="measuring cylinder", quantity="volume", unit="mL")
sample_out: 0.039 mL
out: 500 mL
